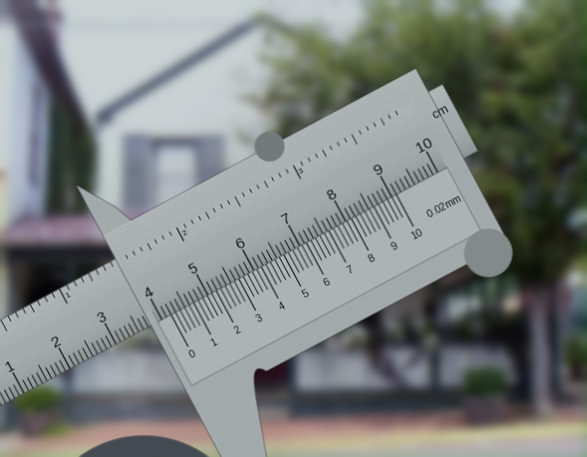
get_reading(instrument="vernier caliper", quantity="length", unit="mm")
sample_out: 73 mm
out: 42.0 mm
